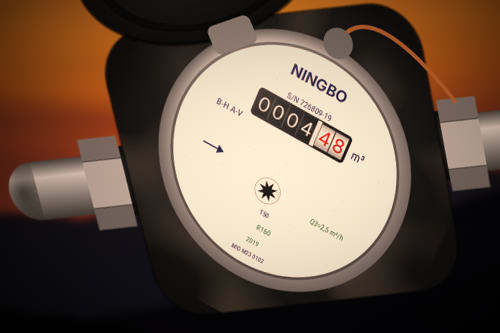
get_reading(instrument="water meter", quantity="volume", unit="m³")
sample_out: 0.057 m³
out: 4.48 m³
